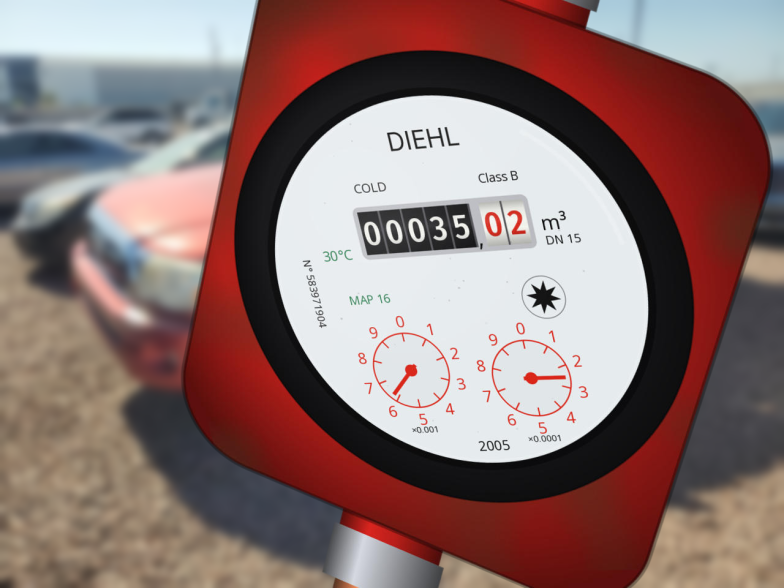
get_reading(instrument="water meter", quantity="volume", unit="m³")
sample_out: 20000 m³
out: 35.0262 m³
